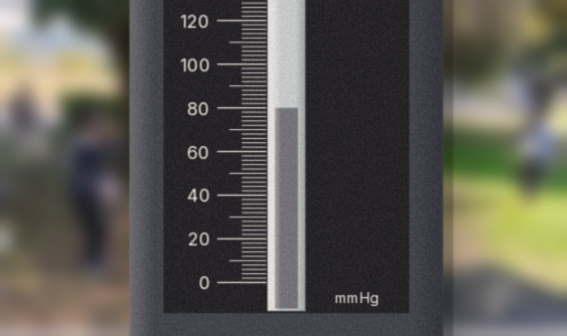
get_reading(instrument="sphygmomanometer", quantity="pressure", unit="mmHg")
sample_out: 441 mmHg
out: 80 mmHg
